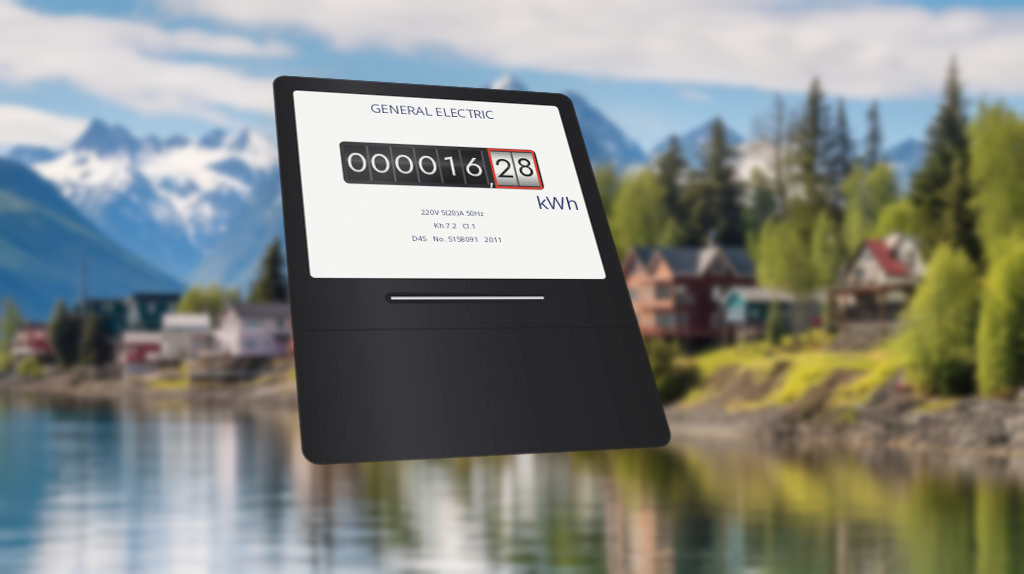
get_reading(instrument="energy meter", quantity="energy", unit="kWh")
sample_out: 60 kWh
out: 16.28 kWh
